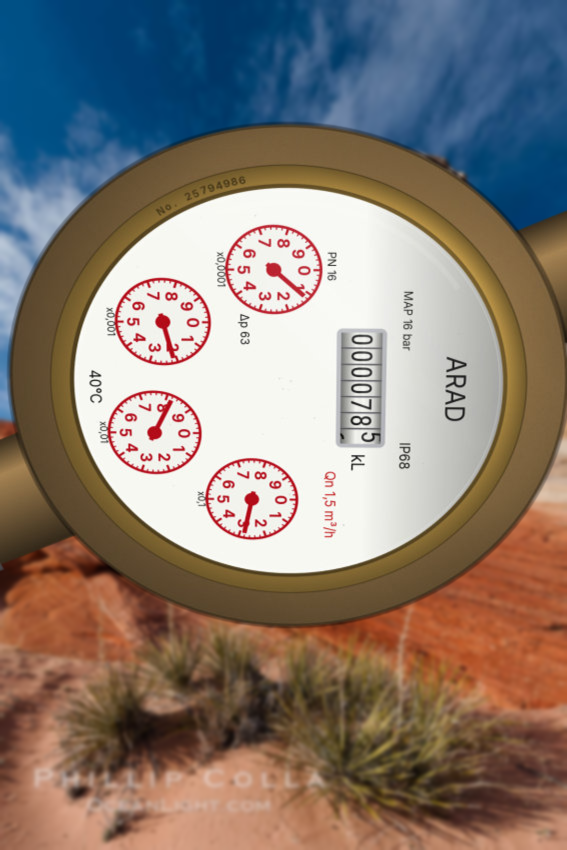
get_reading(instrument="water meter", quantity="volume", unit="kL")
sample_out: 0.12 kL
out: 785.2821 kL
